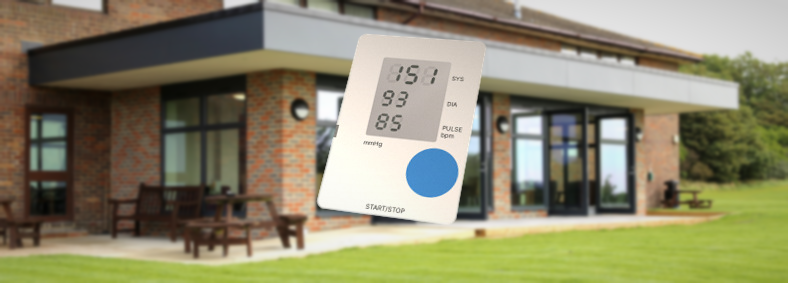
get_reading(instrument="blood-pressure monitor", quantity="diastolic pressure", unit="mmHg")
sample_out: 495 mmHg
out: 93 mmHg
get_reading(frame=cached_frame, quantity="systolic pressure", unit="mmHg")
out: 151 mmHg
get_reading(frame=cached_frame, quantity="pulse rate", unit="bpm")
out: 85 bpm
